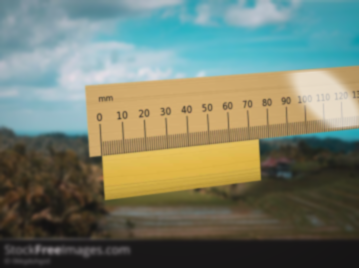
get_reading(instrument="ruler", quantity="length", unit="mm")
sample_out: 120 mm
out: 75 mm
